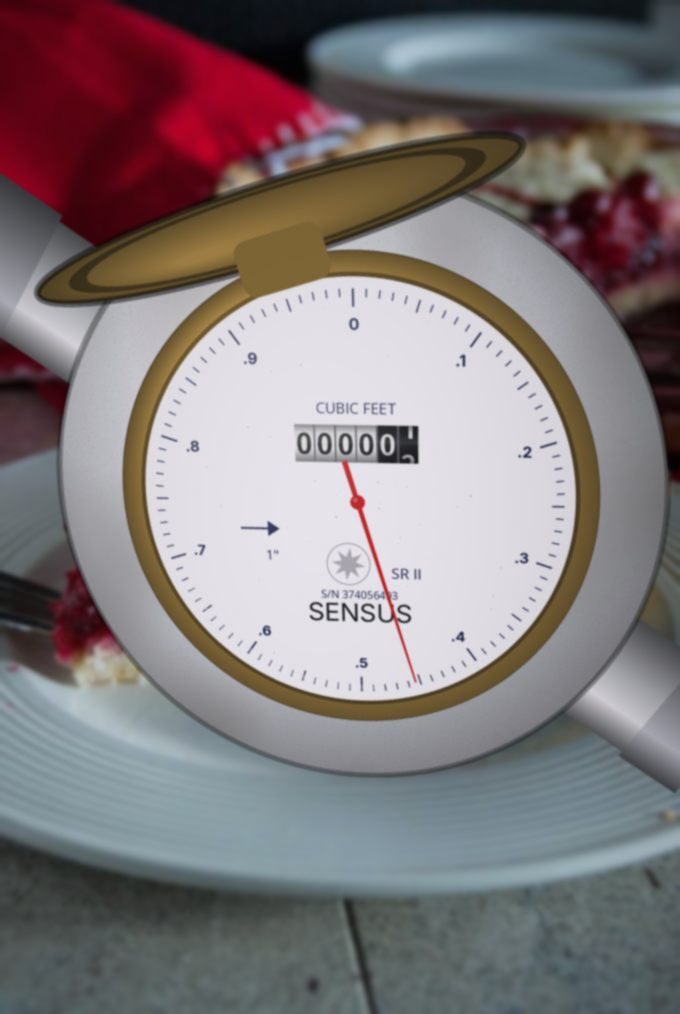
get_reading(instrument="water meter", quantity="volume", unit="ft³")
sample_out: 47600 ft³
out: 1.45 ft³
